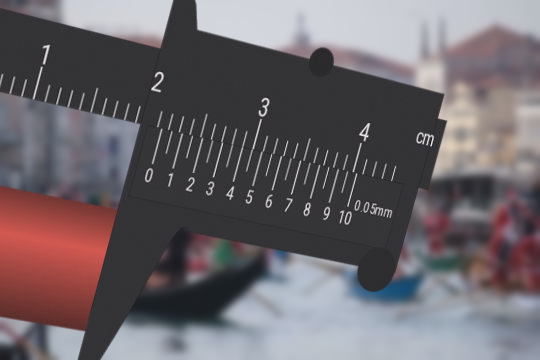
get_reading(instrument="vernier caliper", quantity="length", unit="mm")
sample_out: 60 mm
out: 21.4 mm
